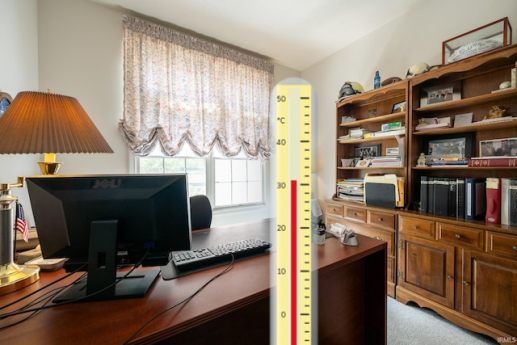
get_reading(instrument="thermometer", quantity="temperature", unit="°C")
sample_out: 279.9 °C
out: 31 °C
